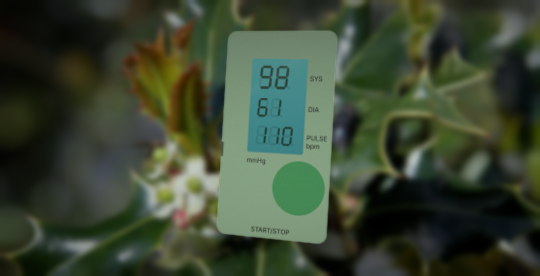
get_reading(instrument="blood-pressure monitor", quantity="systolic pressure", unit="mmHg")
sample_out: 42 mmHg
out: 98 mmHg
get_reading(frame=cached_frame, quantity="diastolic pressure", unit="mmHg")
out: 61 mmHg
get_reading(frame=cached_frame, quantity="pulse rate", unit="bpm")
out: 110 bpm
